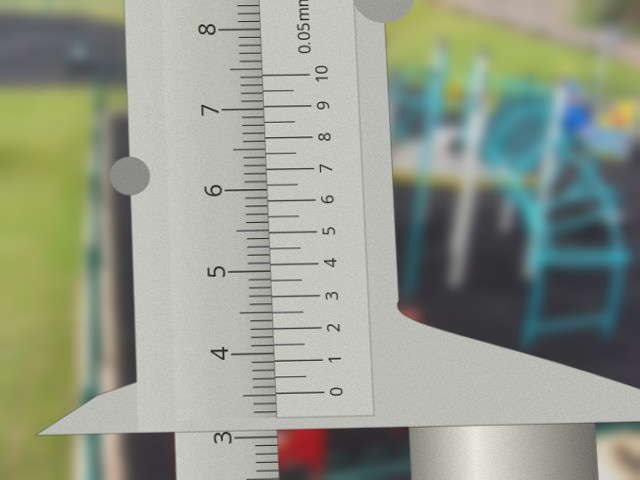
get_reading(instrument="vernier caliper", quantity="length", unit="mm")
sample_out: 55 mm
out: 35.2 mm
